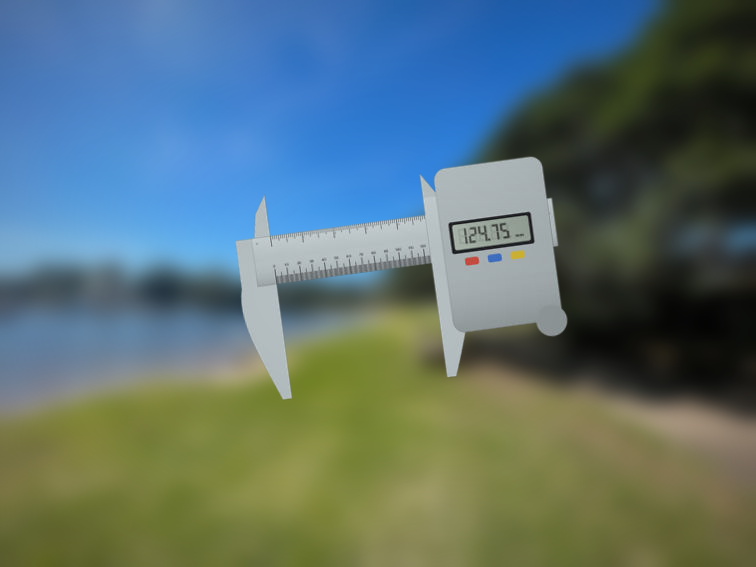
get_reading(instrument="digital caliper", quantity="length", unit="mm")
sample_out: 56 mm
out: 124.75 mm
